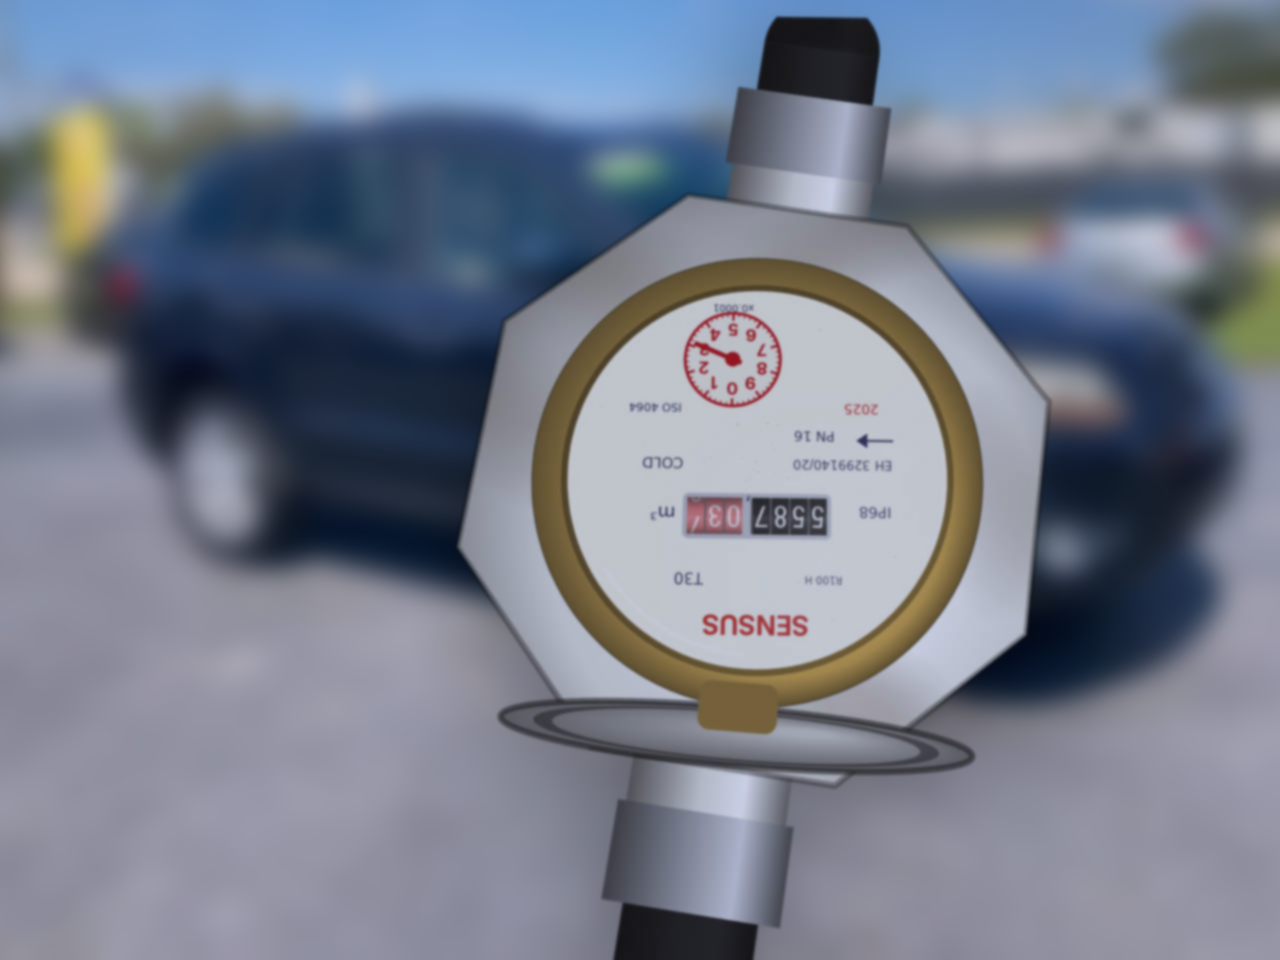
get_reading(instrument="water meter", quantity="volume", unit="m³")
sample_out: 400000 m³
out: 5587.0373 m³
